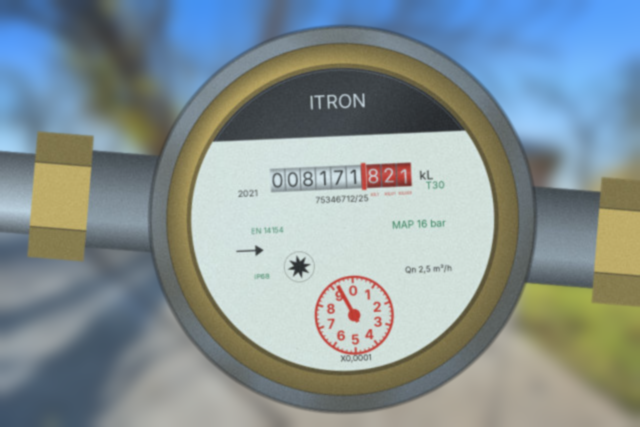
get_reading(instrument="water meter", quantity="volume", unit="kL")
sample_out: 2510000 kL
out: 8171.8209 kL
